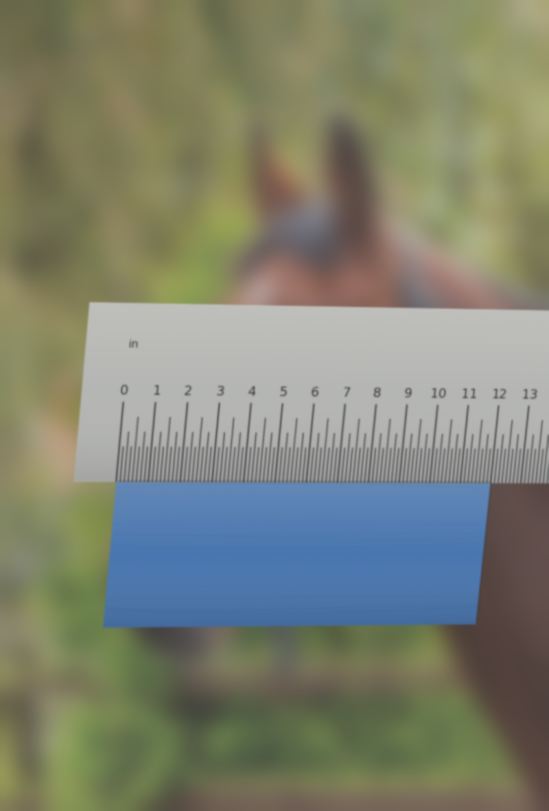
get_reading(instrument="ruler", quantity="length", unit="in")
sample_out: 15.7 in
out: 12 in
